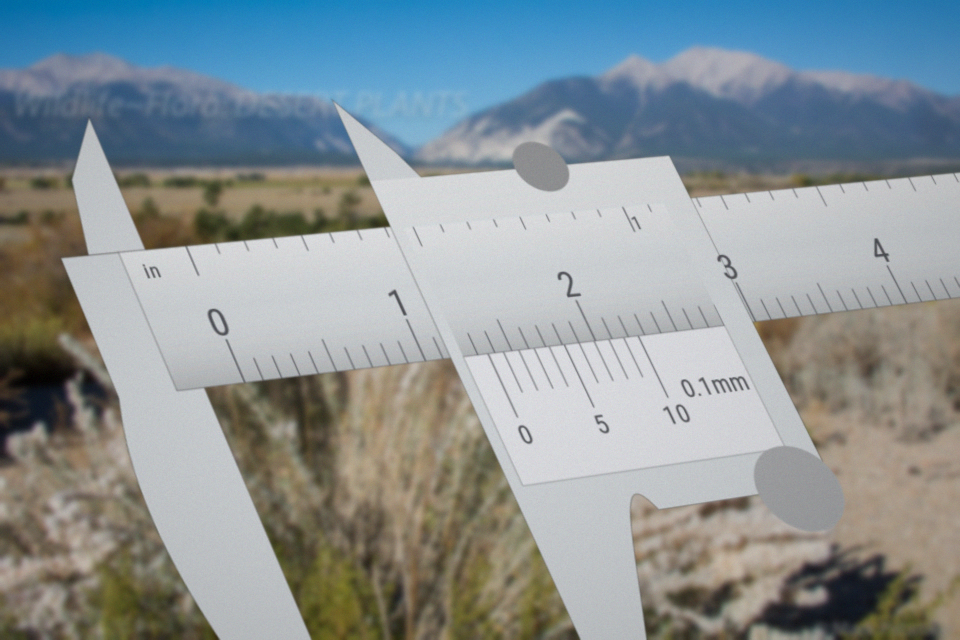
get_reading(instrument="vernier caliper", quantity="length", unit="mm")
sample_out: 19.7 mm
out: 13.6 mm
